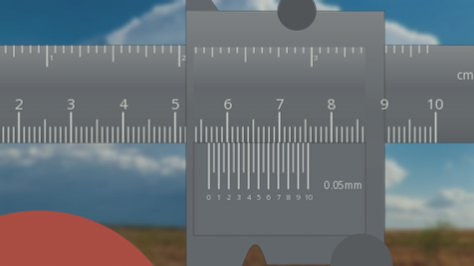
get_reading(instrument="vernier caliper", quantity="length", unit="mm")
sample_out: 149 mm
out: 56.5 mm
